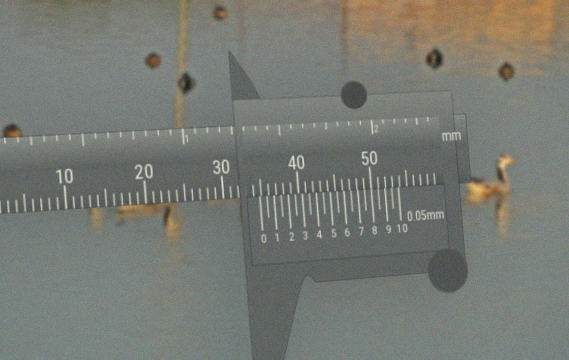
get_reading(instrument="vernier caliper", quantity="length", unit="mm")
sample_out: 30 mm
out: 34.8 mm
